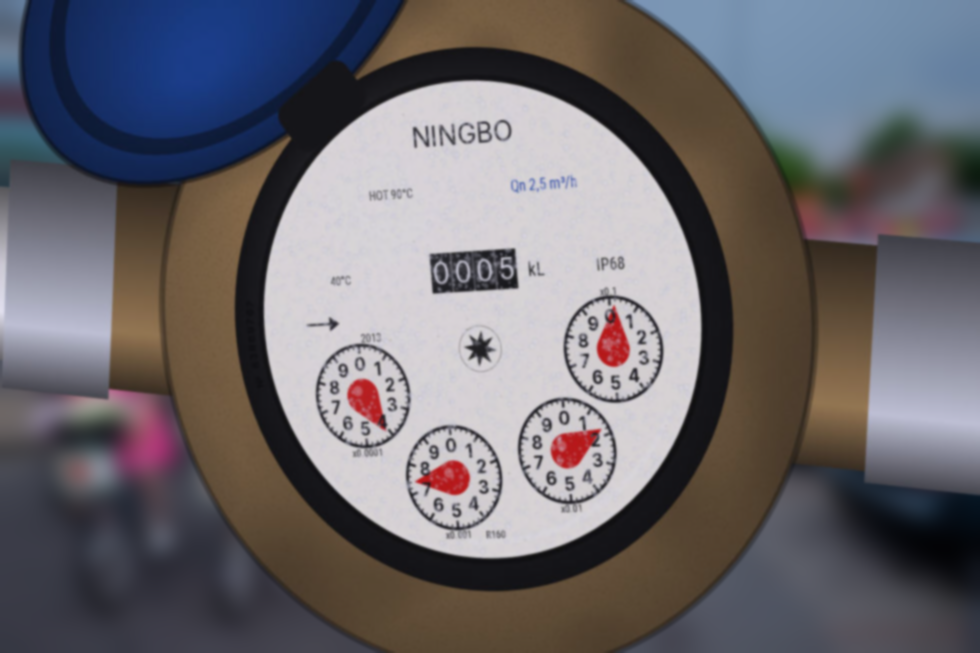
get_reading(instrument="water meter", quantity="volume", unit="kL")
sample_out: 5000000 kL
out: 5.0174 kL
